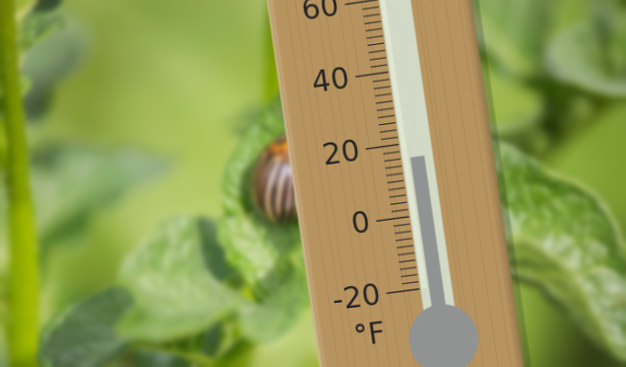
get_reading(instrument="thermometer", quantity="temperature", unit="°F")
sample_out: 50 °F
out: 16 °F
